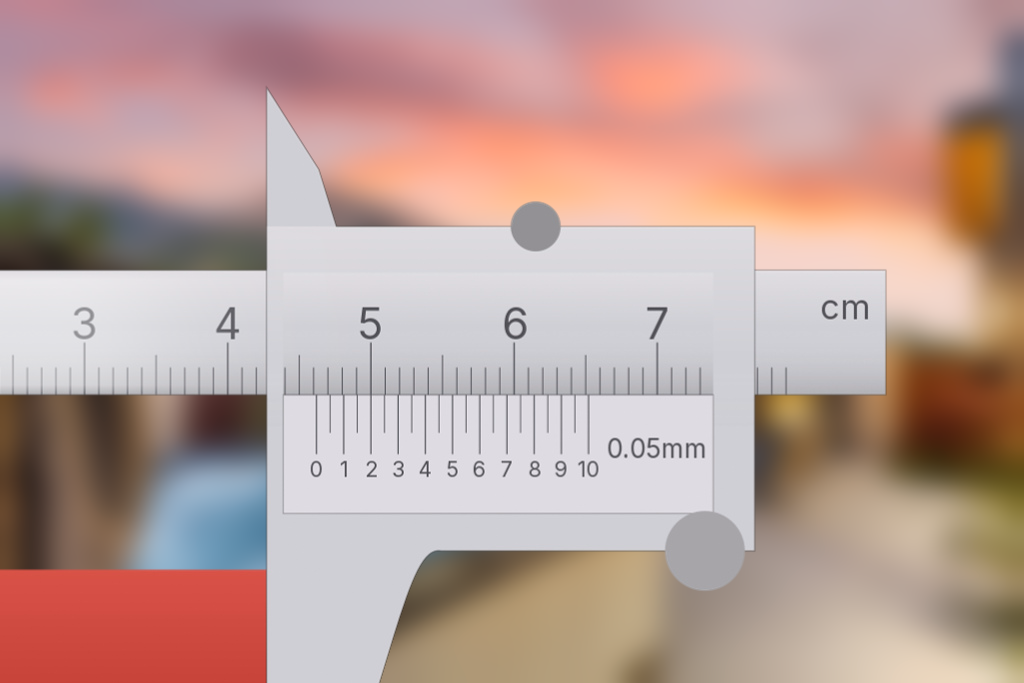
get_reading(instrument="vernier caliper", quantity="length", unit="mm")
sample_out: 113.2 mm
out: 46.2 mm
